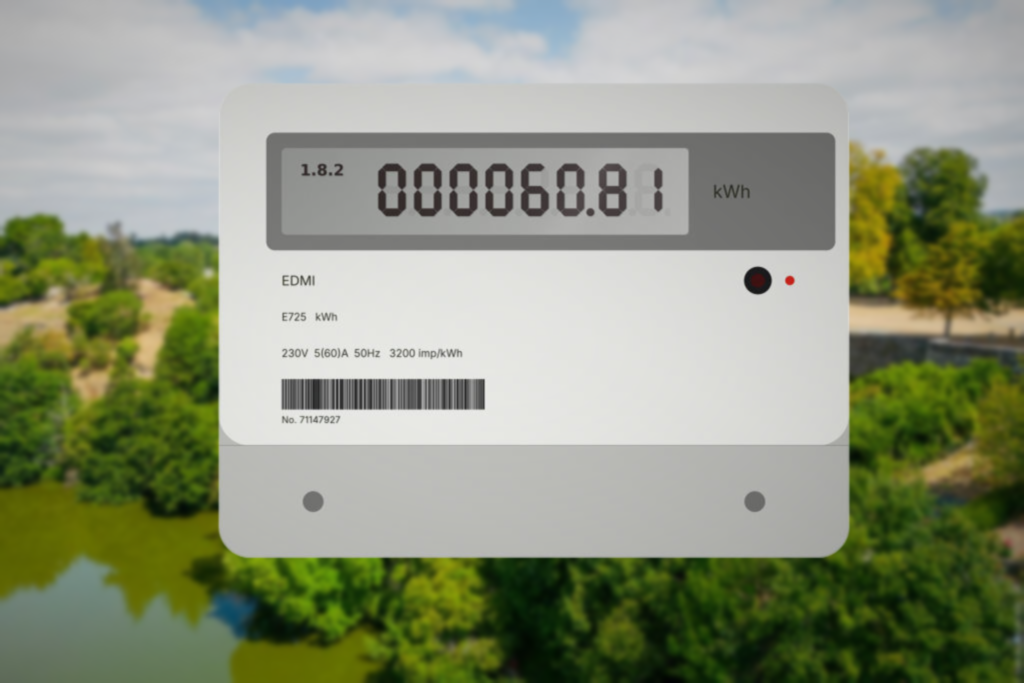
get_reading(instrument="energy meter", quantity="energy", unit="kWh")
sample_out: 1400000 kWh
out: 60.81 kWh
